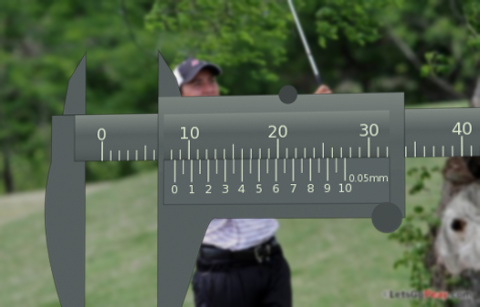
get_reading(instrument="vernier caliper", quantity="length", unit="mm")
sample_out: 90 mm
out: 8.4 mm
